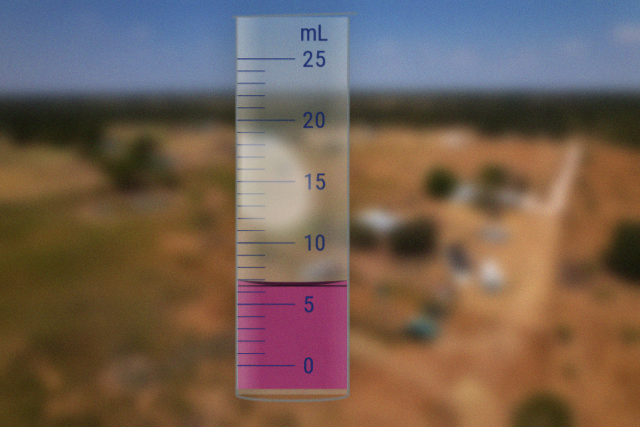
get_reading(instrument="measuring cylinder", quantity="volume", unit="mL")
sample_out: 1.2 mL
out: 6.5 mL
